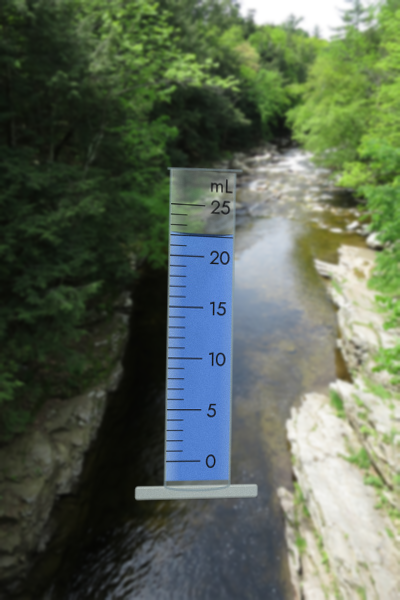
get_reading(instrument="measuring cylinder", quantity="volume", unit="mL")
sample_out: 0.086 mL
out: 22 mL
